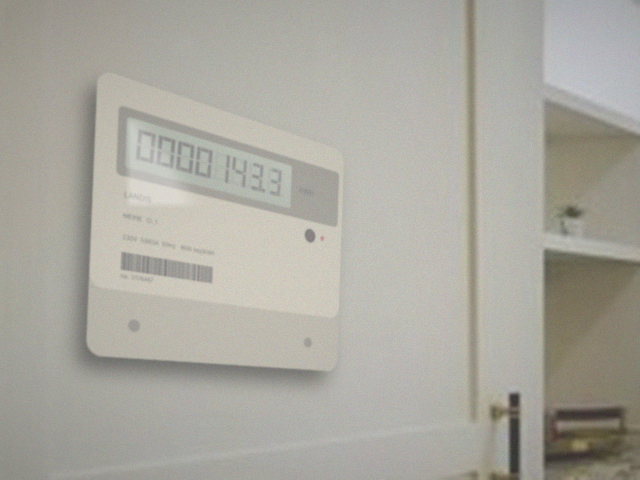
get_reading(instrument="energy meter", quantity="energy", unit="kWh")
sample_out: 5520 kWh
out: 143.3 kWh
